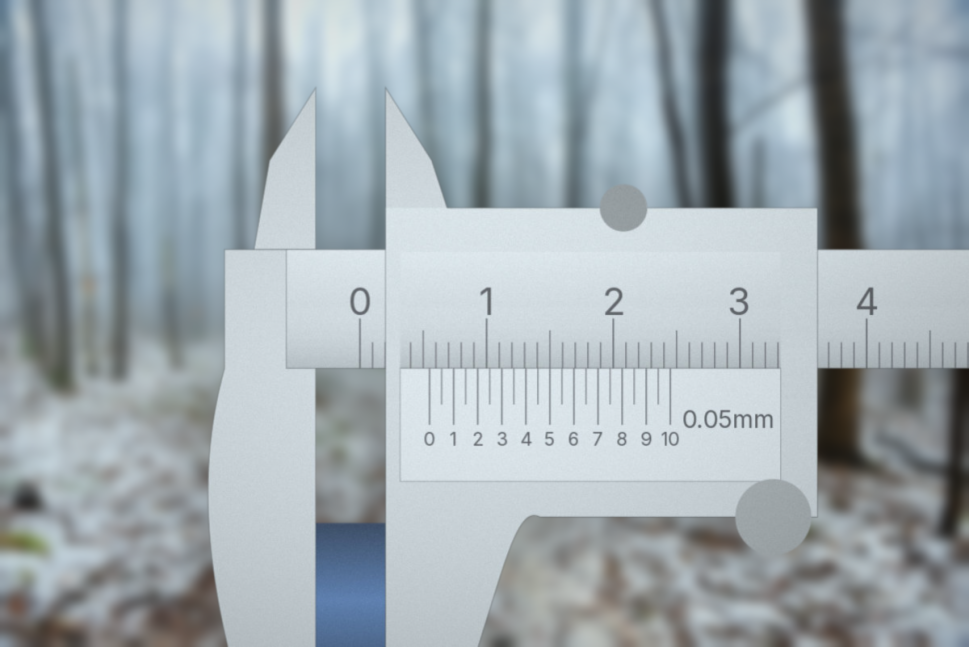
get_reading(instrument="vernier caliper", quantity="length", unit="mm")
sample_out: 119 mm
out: 5.5 mm
